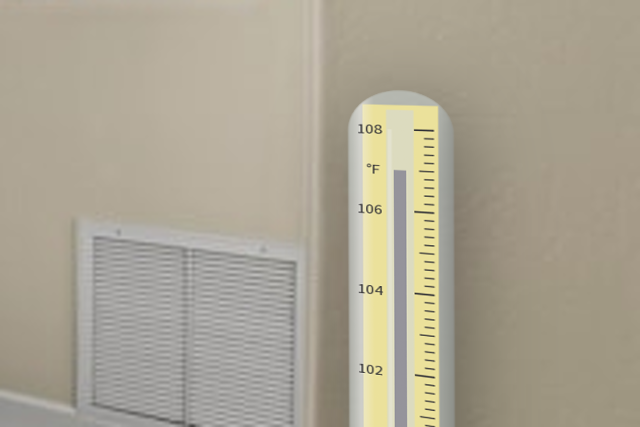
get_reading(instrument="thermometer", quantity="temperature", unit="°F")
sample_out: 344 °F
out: 107 °F
